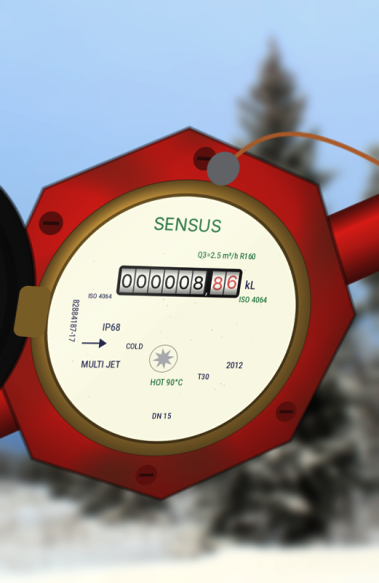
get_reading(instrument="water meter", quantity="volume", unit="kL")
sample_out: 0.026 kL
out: 8.86 kL
